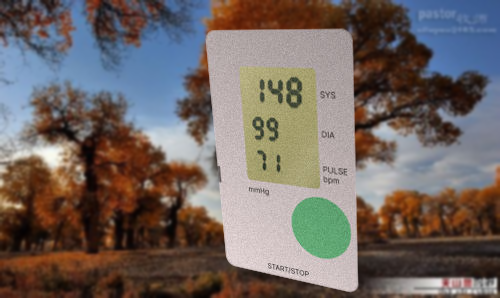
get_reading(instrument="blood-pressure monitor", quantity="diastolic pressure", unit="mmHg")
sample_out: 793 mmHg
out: 99 mmHg
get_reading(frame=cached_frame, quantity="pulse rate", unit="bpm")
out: 71 bpm
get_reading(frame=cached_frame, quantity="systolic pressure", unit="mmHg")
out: 148 mmHg
